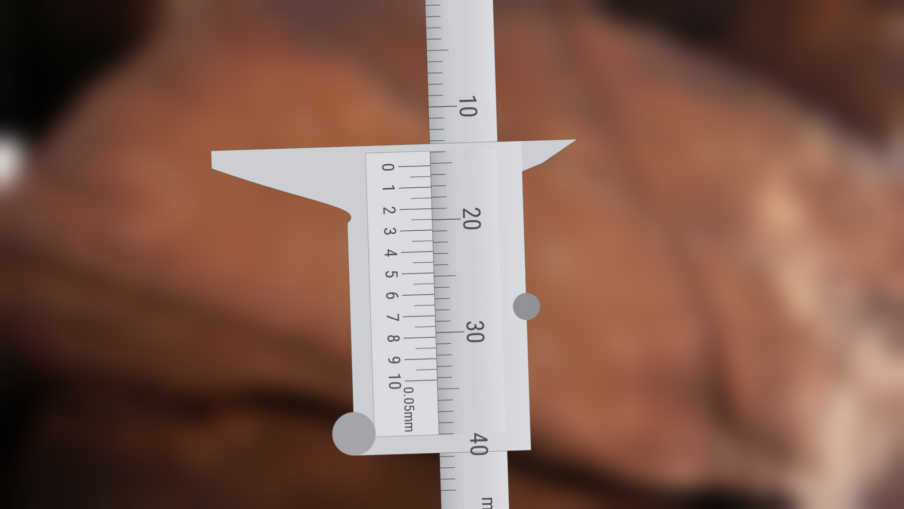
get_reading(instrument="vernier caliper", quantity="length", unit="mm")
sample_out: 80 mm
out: 15.2 mm
